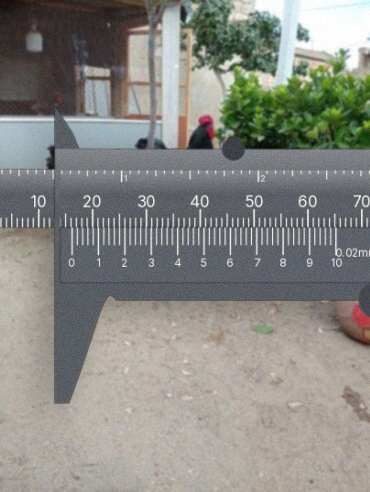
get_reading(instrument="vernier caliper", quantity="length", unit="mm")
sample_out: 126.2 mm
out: 16.2 mm
